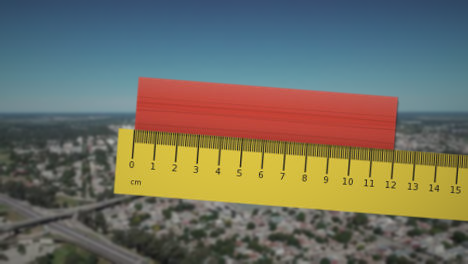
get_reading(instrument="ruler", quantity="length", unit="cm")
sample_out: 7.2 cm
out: 12 cm
